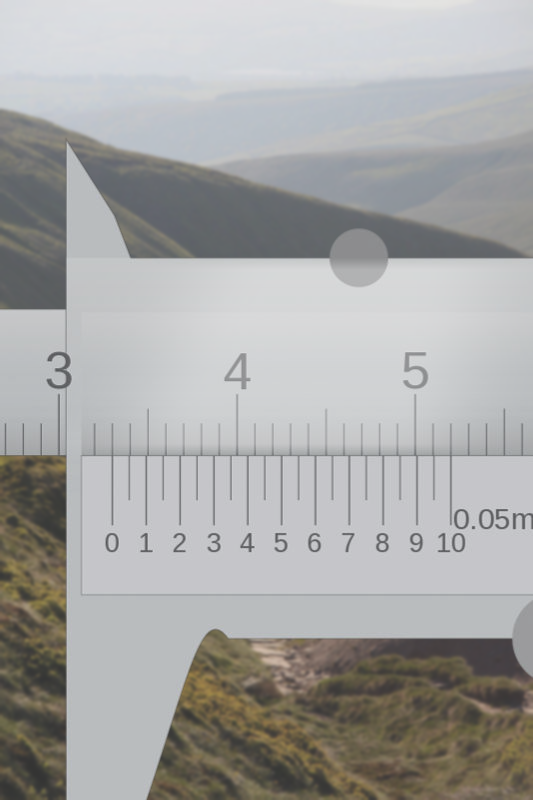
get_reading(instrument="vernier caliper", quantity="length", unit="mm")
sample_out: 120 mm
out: 33.0 mm
